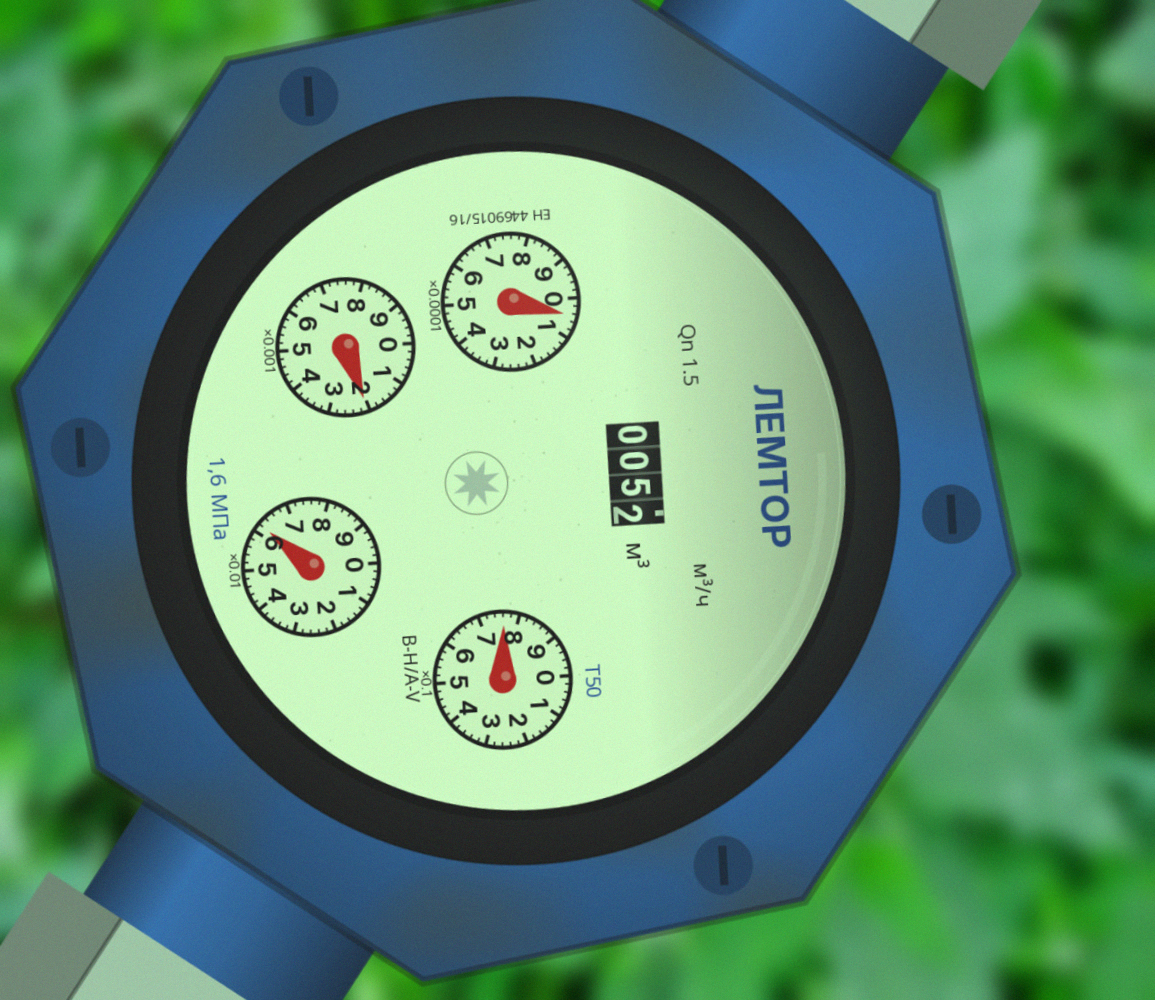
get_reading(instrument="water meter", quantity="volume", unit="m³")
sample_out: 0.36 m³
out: 51.7620 m³
